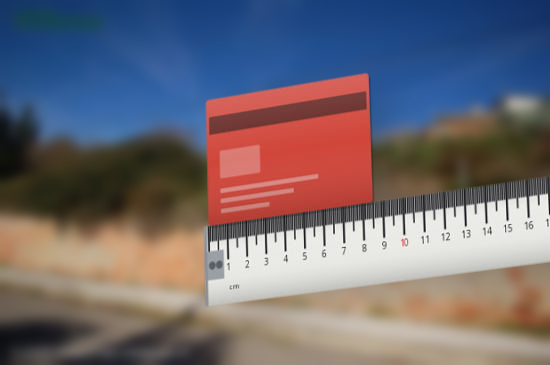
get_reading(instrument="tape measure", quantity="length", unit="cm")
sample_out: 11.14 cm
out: 8.5 cm
